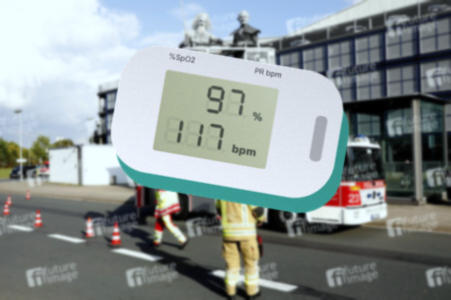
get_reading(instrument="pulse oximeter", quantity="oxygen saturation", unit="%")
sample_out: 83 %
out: 97 %
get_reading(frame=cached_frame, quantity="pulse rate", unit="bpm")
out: 117 bpm
